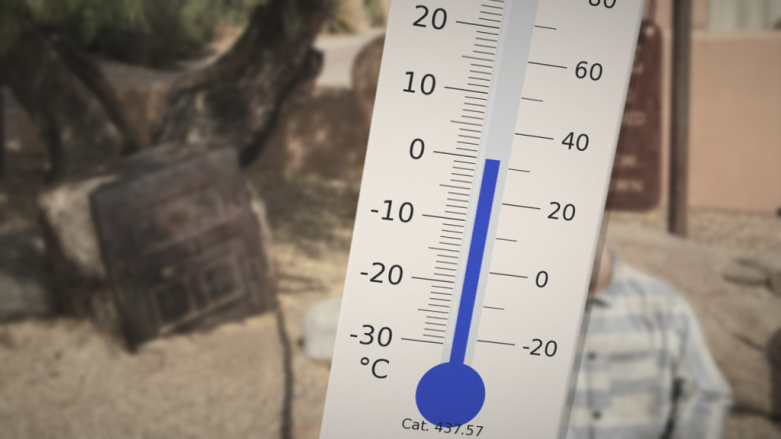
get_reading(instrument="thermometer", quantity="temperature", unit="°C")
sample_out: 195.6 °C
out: 0 °C
